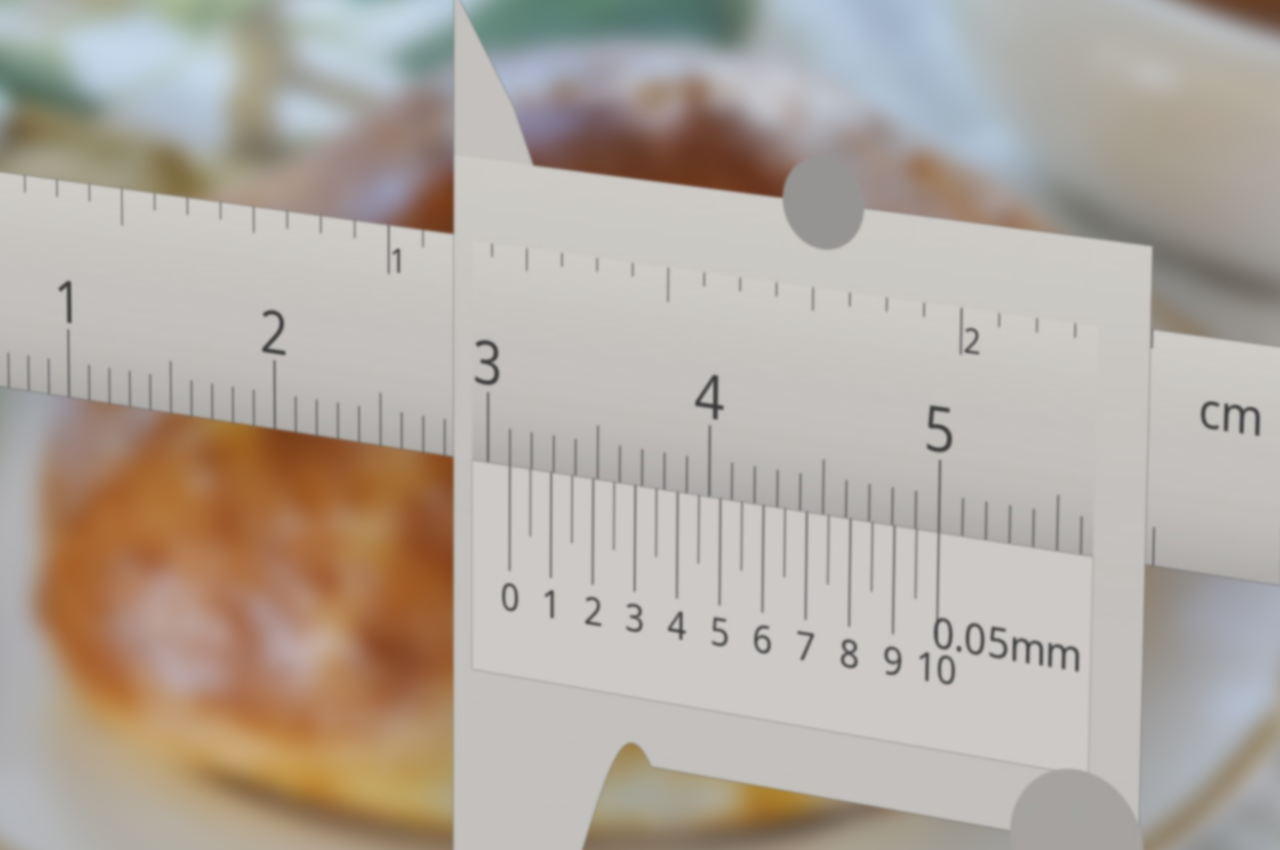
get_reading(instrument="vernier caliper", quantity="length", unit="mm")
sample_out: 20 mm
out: 31.0 mm
